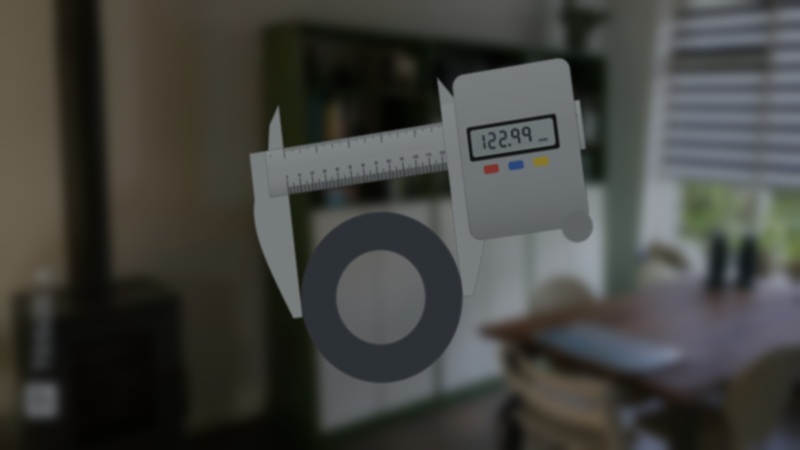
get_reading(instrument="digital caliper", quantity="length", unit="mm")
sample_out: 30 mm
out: 122.99 mm
